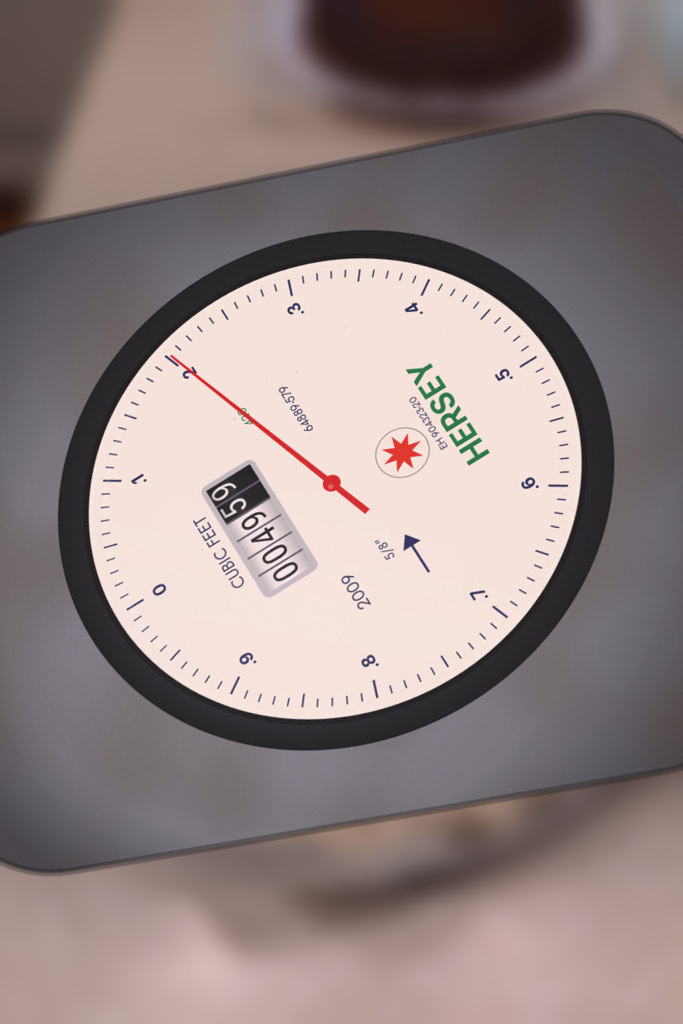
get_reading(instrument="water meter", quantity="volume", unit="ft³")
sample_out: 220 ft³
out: 4959.20 ft³
